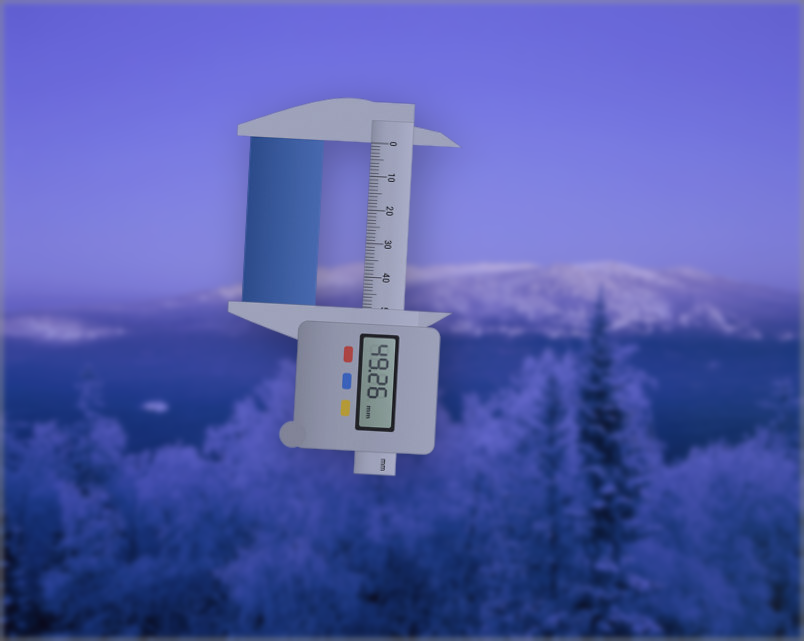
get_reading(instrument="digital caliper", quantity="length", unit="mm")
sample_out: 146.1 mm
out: 49.26 mm
